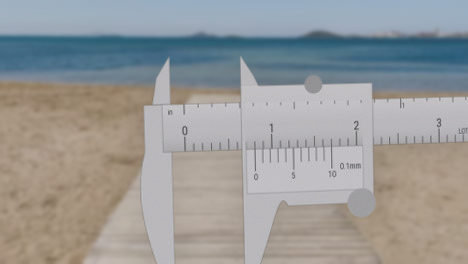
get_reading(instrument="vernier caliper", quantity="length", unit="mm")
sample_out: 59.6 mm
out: 8.0 mm
